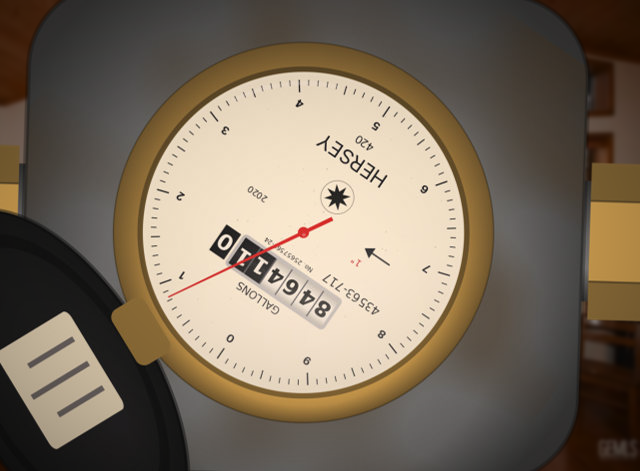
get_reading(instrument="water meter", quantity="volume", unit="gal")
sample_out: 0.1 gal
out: 8464110.8 gal
